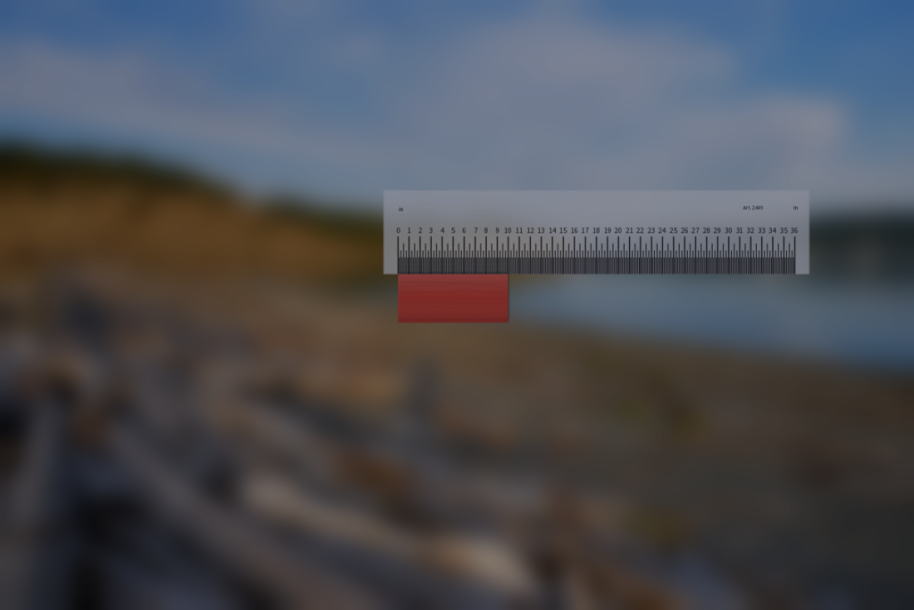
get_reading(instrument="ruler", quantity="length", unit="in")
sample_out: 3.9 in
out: 10 in
